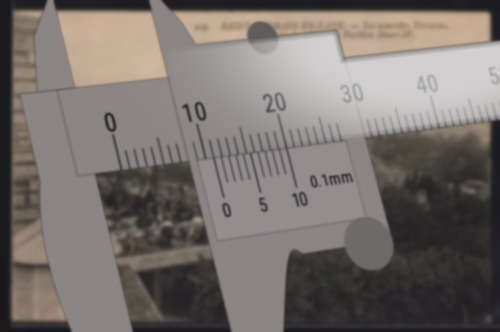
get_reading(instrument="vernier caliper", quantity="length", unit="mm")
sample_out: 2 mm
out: 11.0 mm
